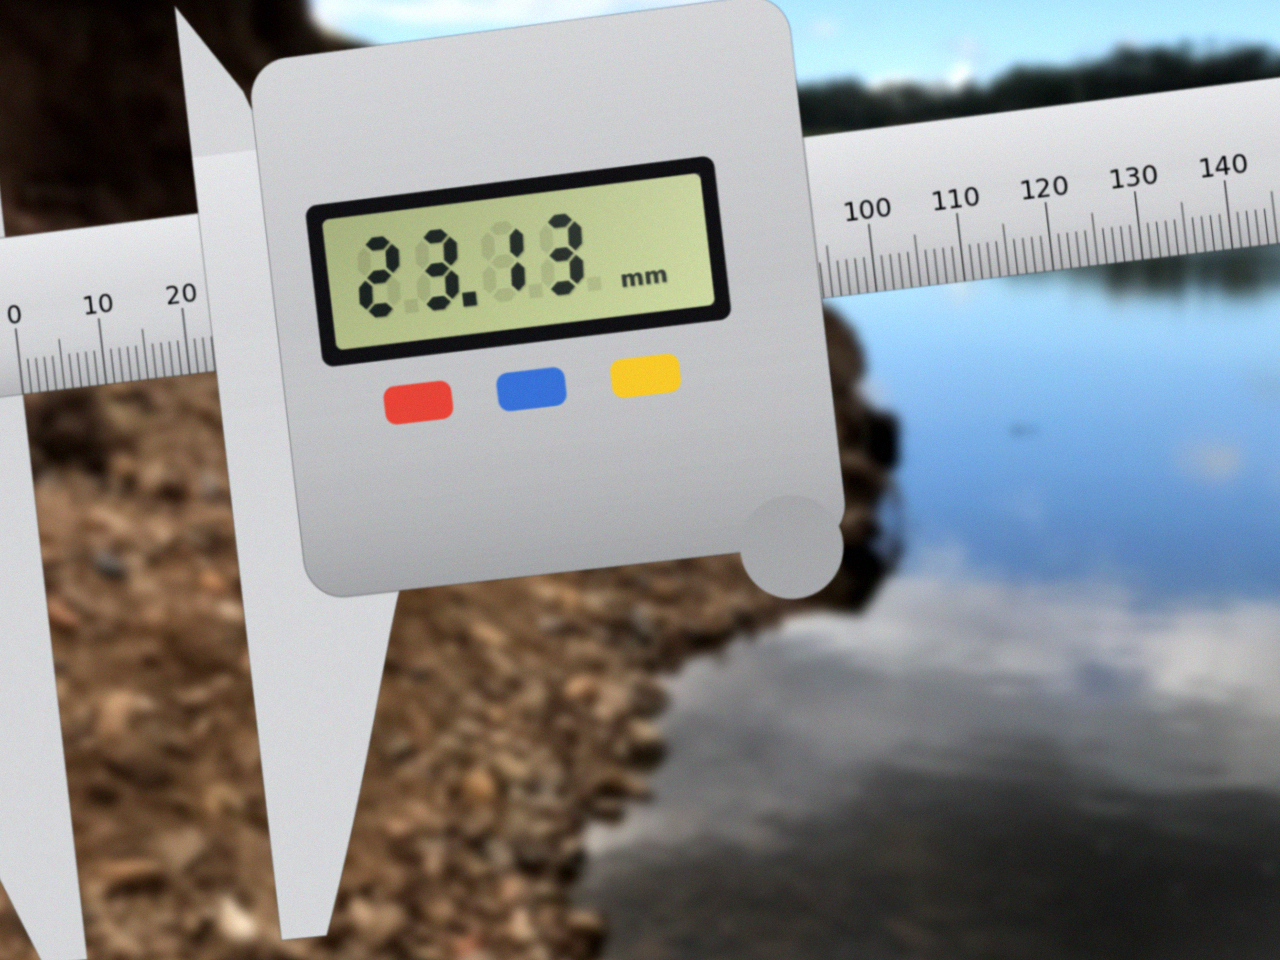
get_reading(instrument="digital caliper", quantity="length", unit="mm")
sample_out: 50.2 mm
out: 23.13 mm
